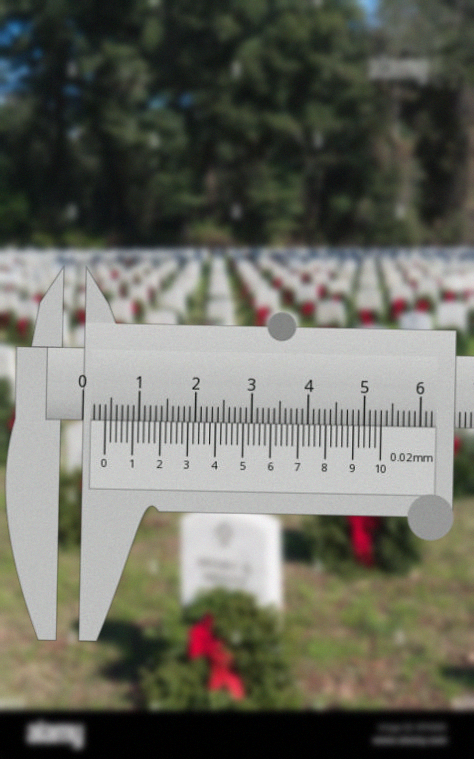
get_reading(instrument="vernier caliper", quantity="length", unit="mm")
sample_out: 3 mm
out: 4.0 mm
